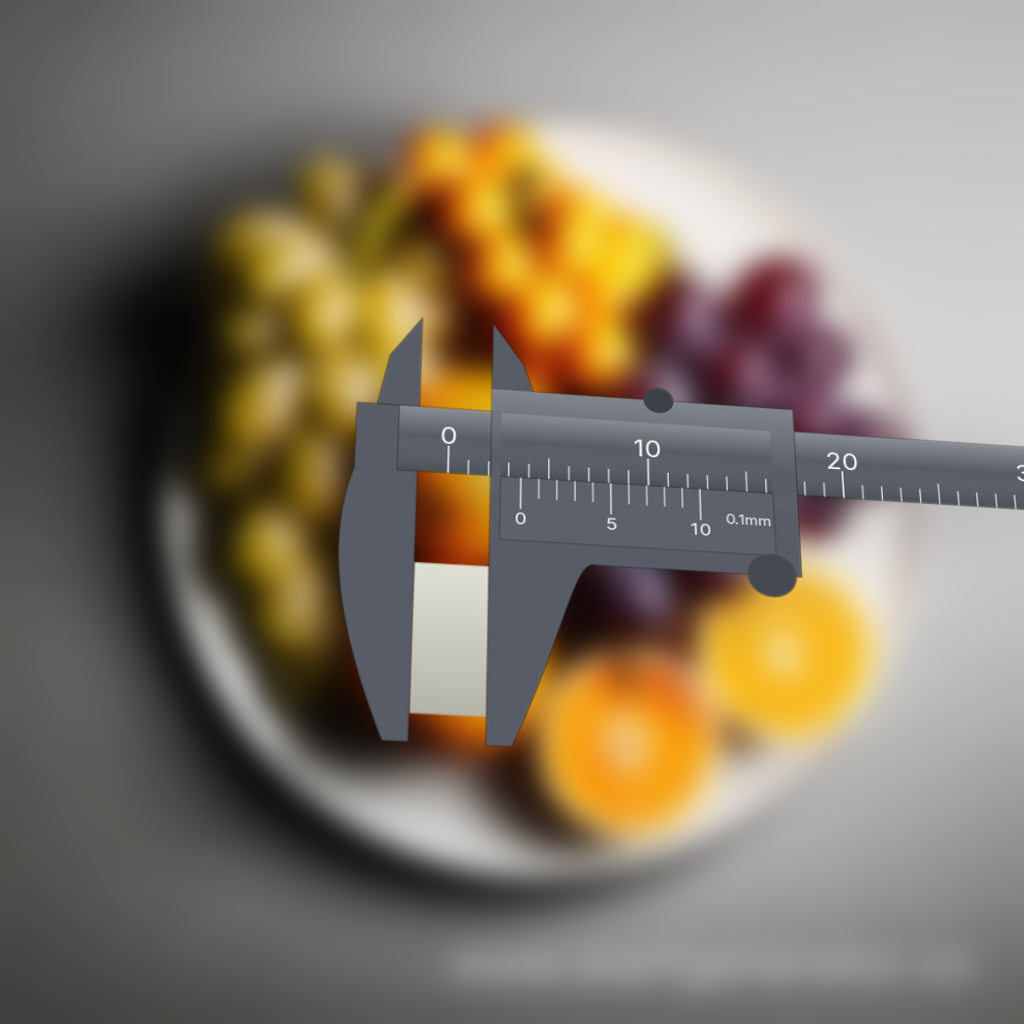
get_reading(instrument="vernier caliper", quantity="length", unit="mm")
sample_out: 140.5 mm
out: 3.6 mm
